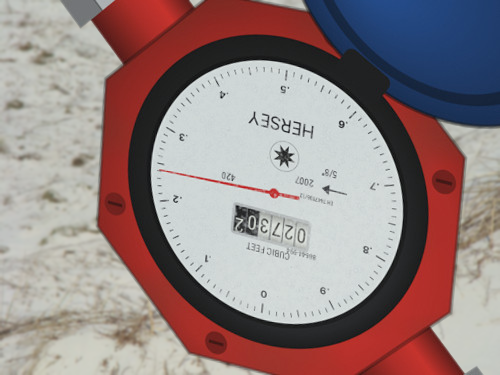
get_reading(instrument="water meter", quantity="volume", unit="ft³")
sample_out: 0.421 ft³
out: 27302.24 ft³
